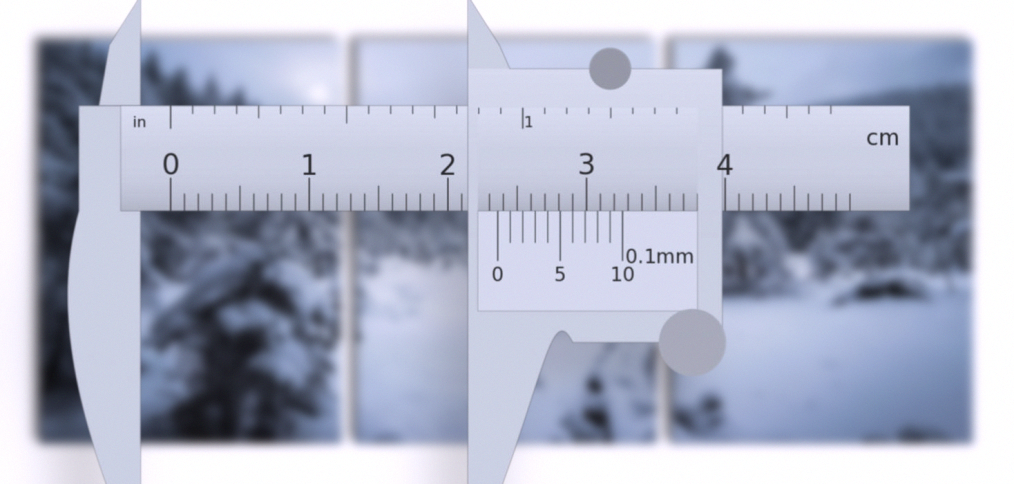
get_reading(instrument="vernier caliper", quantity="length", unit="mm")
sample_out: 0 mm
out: 23.6 mm
